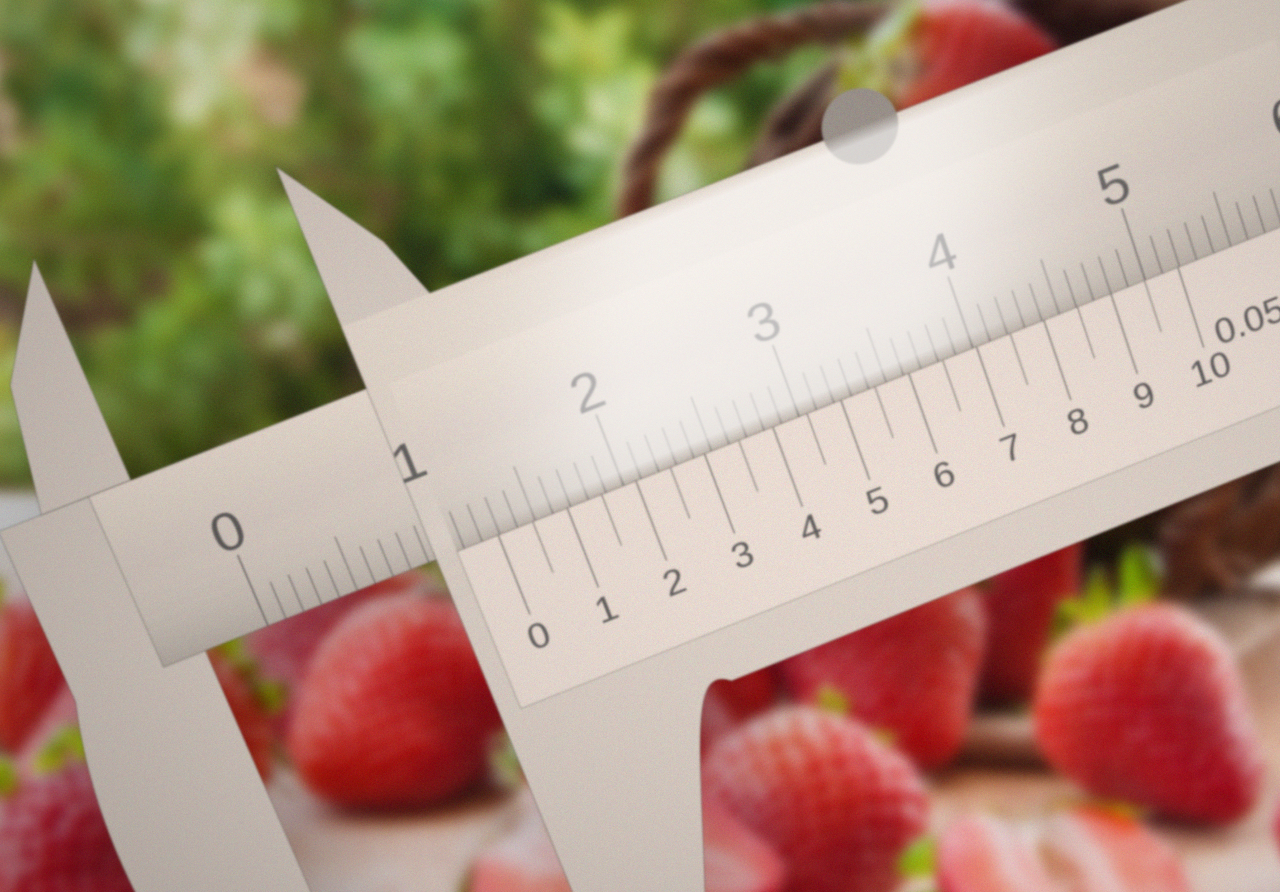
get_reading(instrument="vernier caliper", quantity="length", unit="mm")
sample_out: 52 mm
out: 12.9 mm
